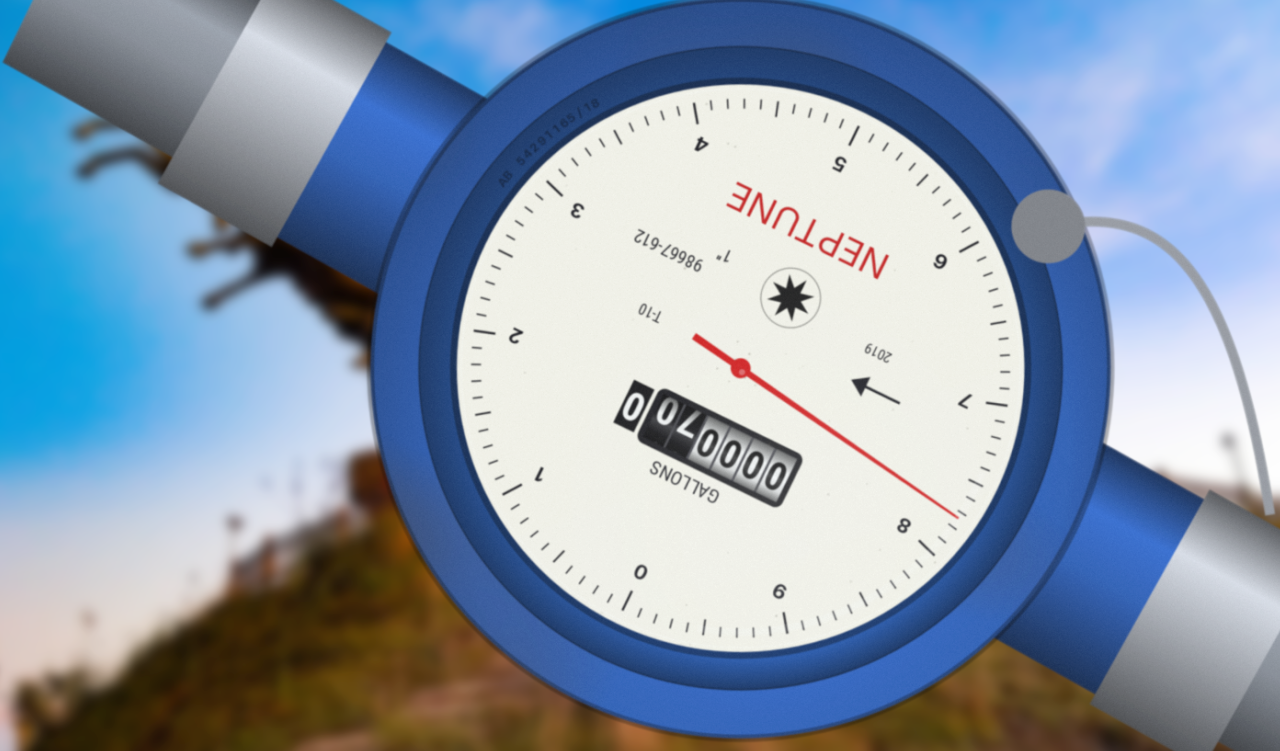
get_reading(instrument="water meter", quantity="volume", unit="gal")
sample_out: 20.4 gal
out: 697.7 gal
